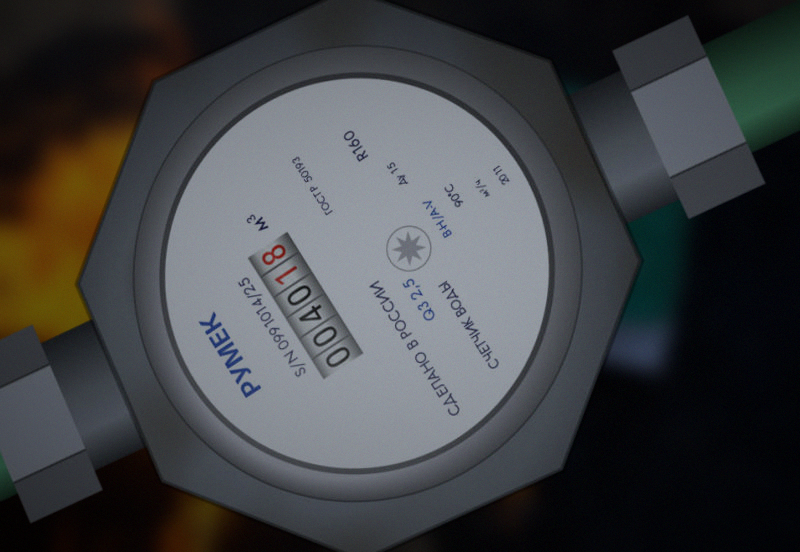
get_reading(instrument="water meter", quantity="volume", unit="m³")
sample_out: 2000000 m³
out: 40.18 m³
